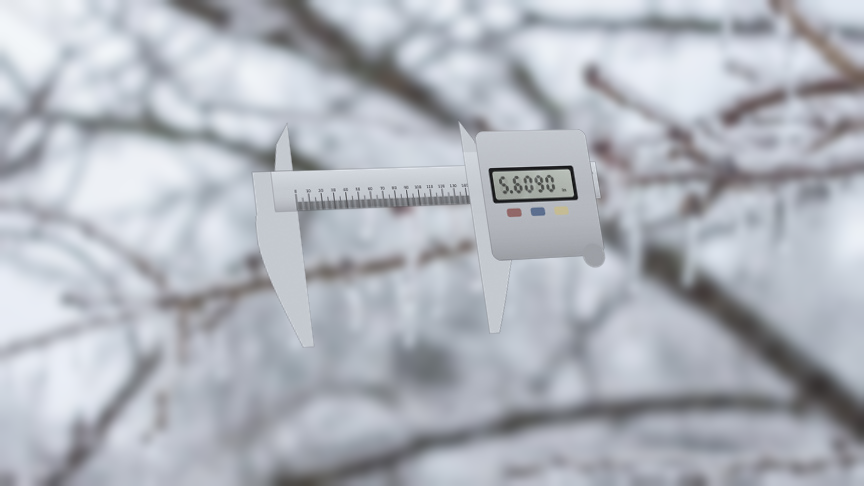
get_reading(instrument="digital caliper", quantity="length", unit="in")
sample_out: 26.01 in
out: 5.6090 in
